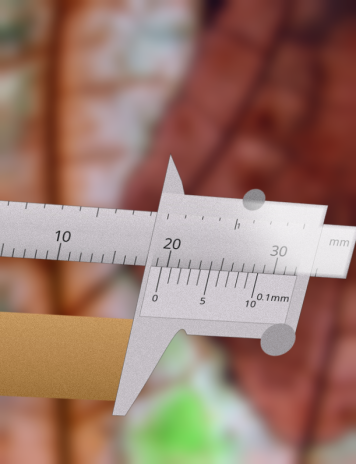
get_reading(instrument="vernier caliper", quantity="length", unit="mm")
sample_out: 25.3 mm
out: 19.5 mm
